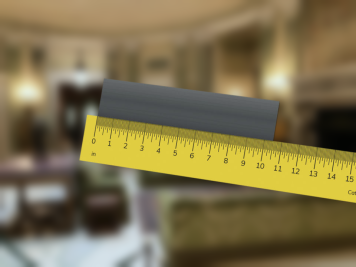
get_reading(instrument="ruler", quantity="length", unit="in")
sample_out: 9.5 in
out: 10.5 in
